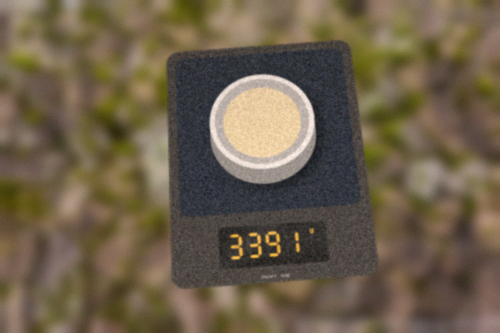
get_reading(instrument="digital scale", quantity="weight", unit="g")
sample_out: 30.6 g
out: 3391 g
